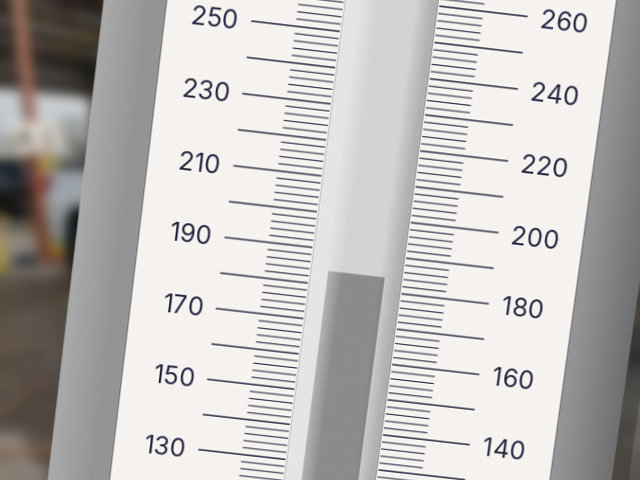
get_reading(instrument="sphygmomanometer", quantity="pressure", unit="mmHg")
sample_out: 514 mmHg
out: 184 mmHg
